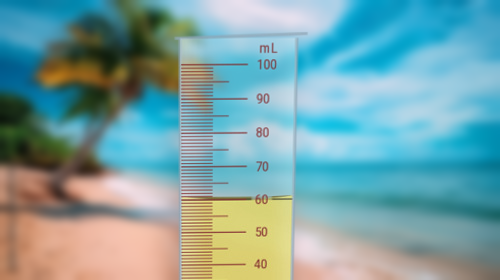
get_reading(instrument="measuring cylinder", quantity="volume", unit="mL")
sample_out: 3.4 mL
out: 60 mL
